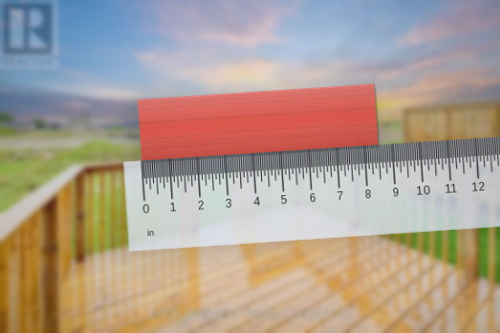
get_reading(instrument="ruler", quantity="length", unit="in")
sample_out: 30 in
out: 8.5 in
